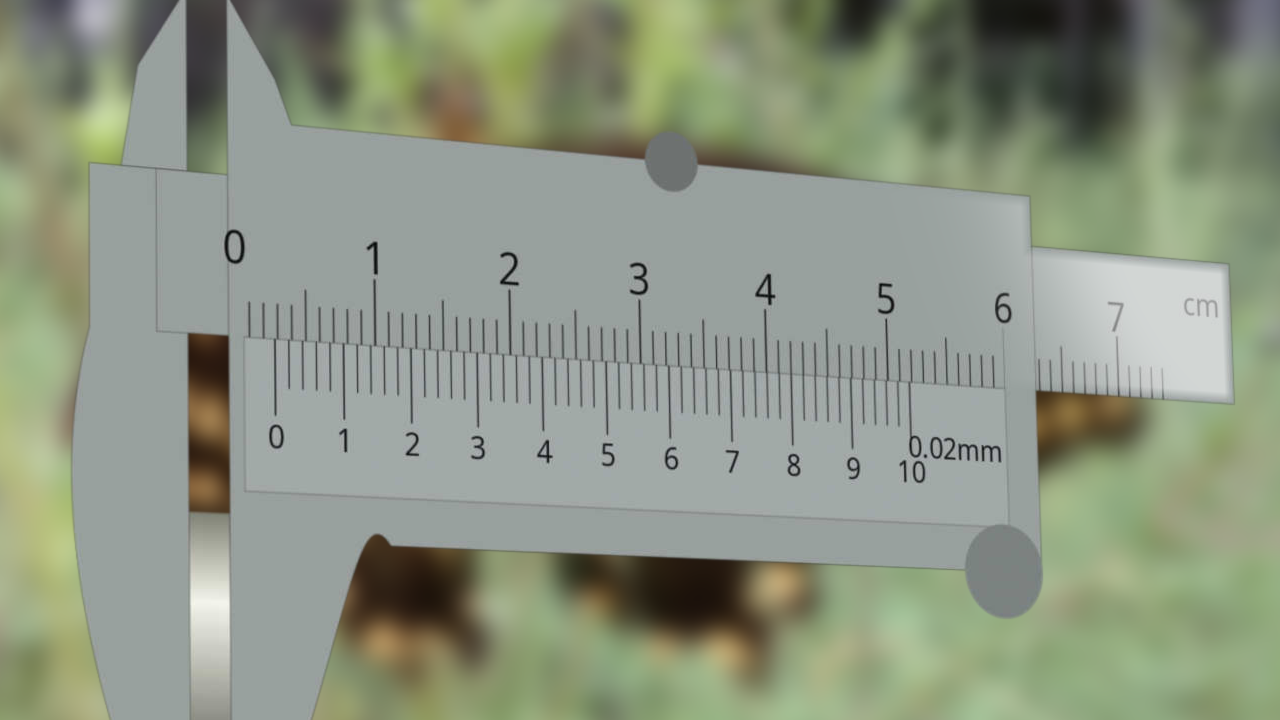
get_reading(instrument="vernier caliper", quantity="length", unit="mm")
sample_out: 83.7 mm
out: 2.8 mm
